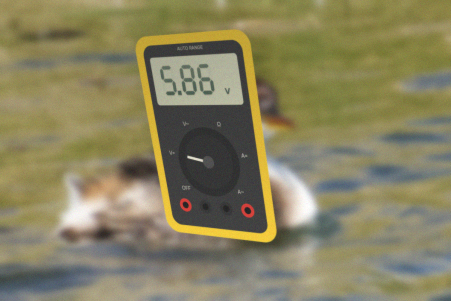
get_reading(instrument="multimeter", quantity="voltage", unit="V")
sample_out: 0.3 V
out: 5.86 V
